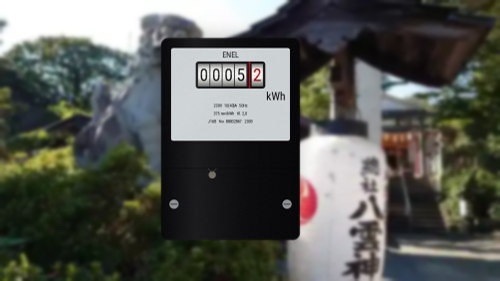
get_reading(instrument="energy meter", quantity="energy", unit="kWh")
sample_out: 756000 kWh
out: 5.2 kWh
